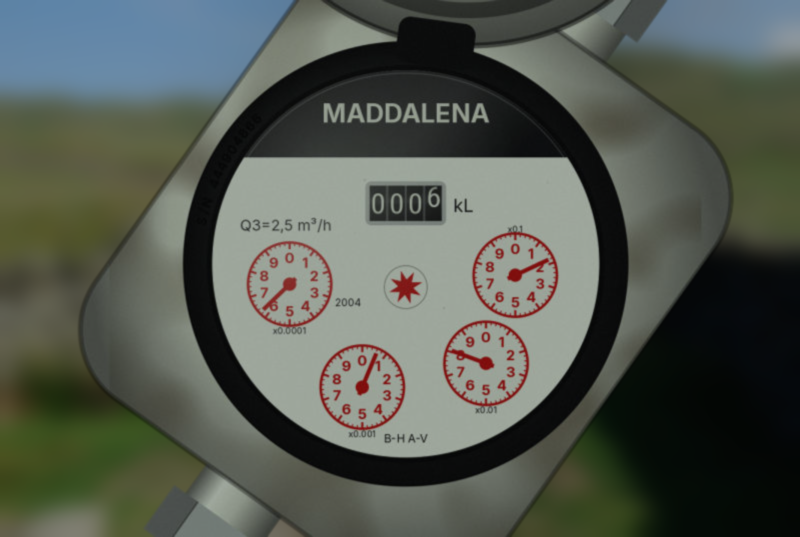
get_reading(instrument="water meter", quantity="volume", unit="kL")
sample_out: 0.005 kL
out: 6.1806 kL
